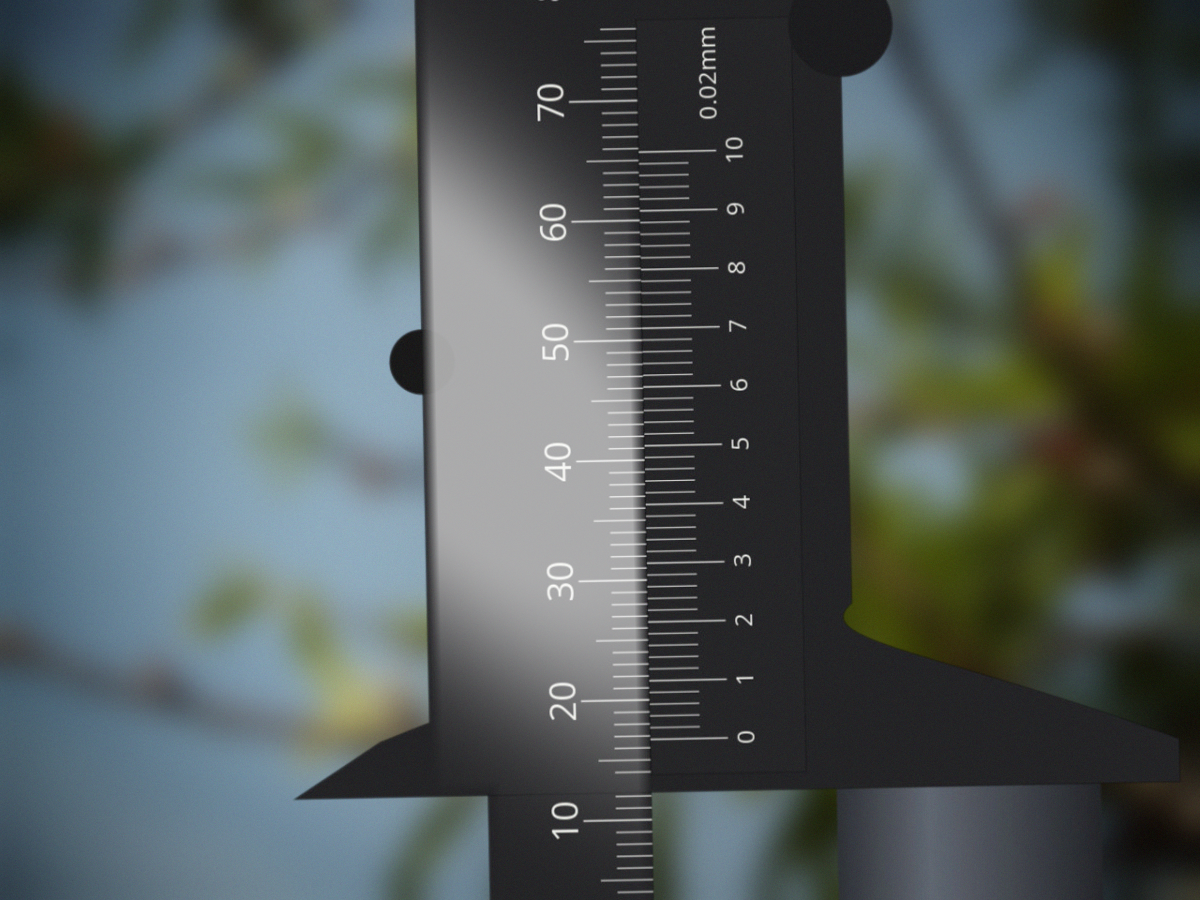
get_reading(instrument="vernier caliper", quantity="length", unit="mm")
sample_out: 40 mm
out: 16.7 mm
